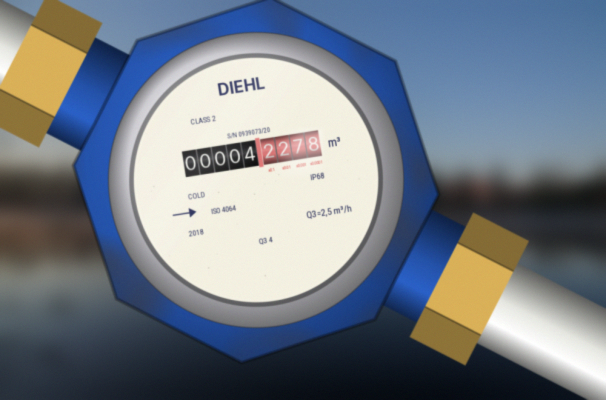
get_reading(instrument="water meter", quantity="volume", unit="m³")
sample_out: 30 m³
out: 4.2278 m³
